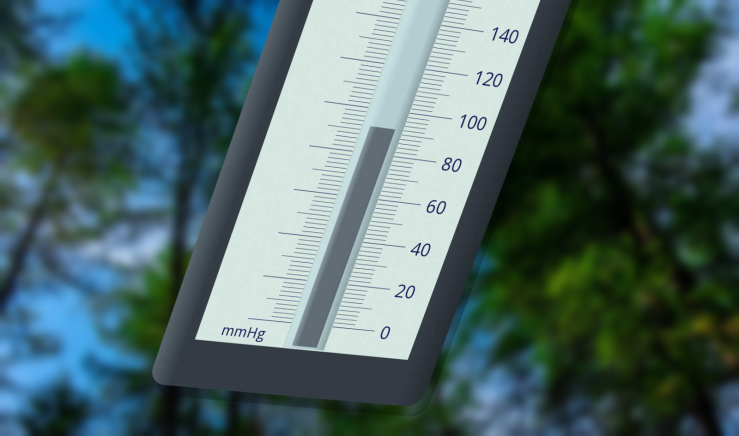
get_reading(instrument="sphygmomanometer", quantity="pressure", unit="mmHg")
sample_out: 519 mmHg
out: 92 mmHg
